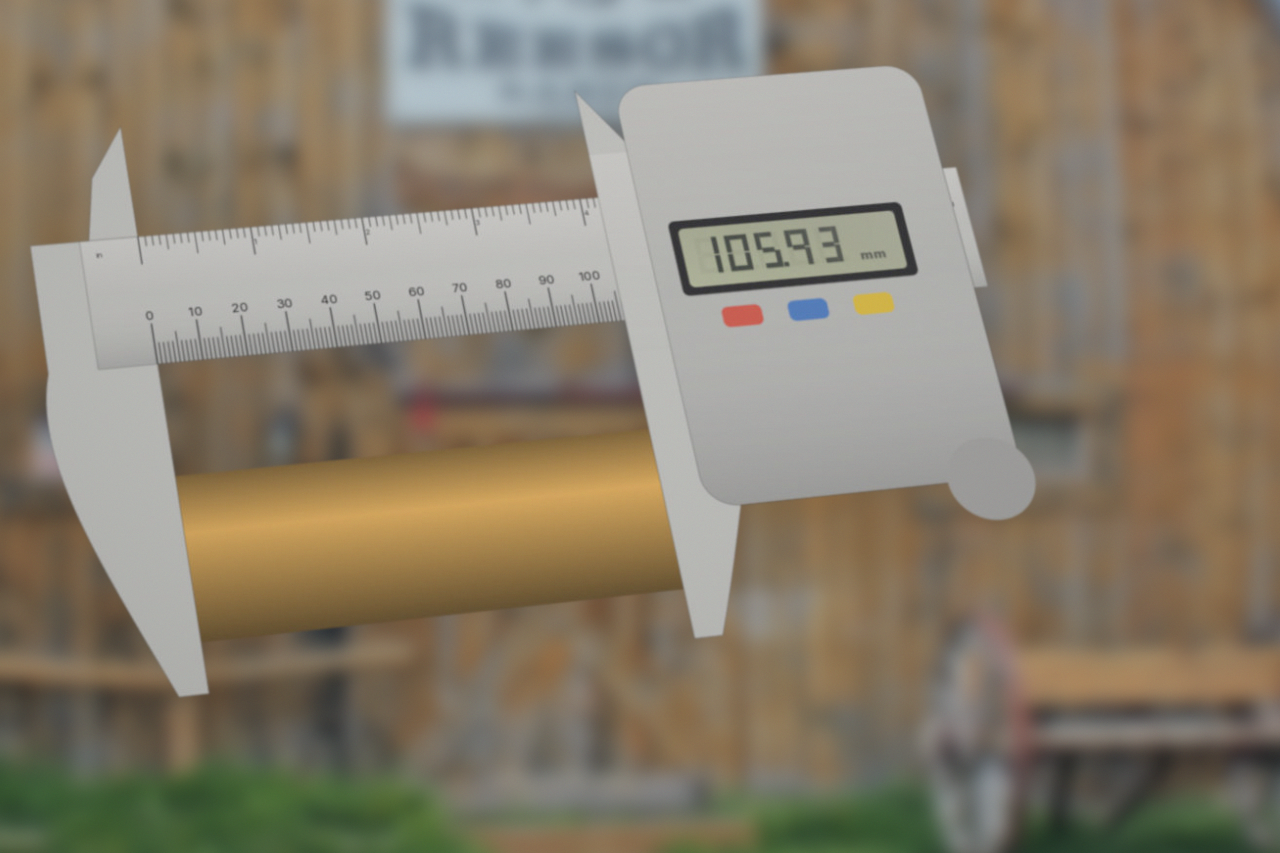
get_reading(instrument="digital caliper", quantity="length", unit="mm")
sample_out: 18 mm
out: 105.93 mm
